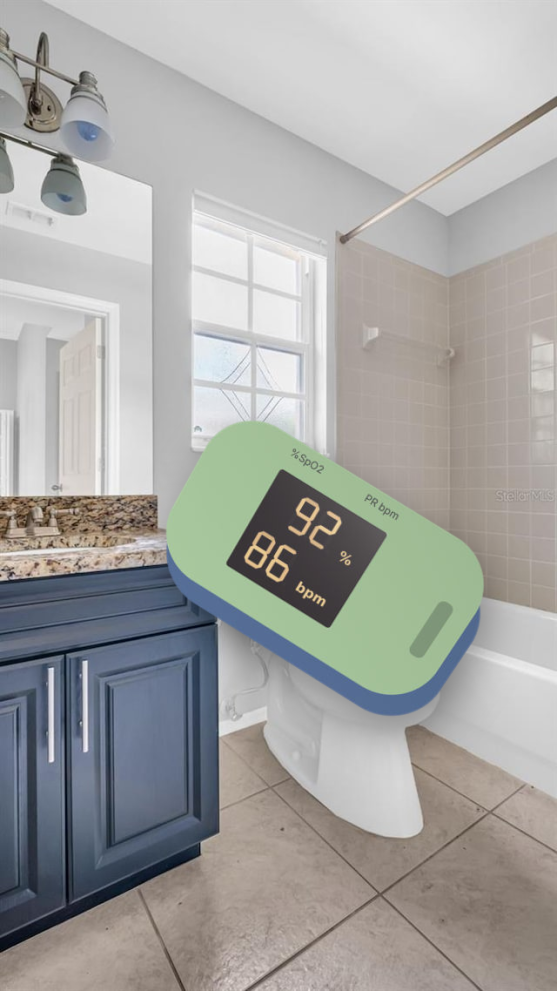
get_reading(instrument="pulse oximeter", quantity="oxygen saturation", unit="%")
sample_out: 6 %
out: 92 %
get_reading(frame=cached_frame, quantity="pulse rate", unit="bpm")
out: 86 bpm
